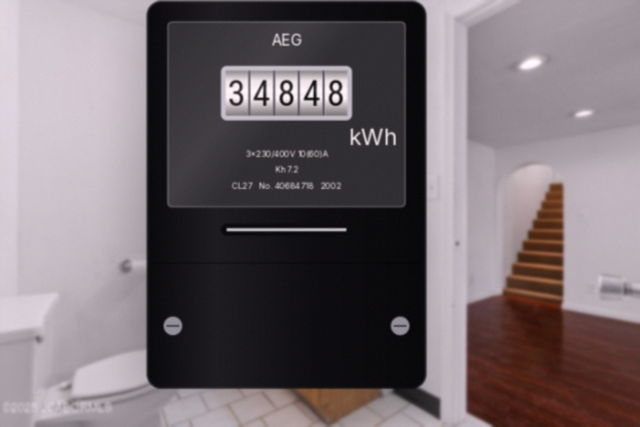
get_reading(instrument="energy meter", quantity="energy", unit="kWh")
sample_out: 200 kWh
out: 34848 kWh
